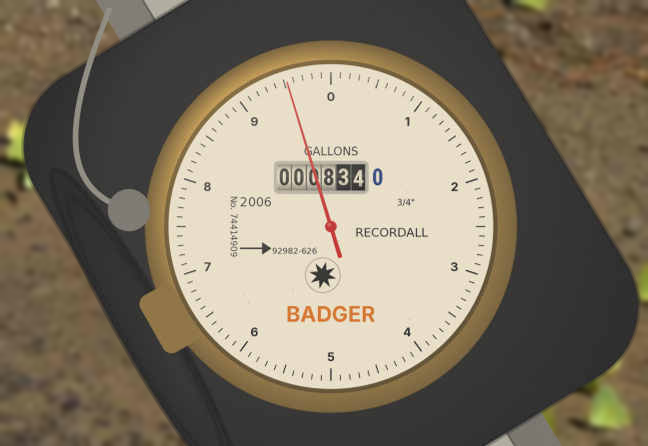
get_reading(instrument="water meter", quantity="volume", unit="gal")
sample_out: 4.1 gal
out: 8339.5 gal
